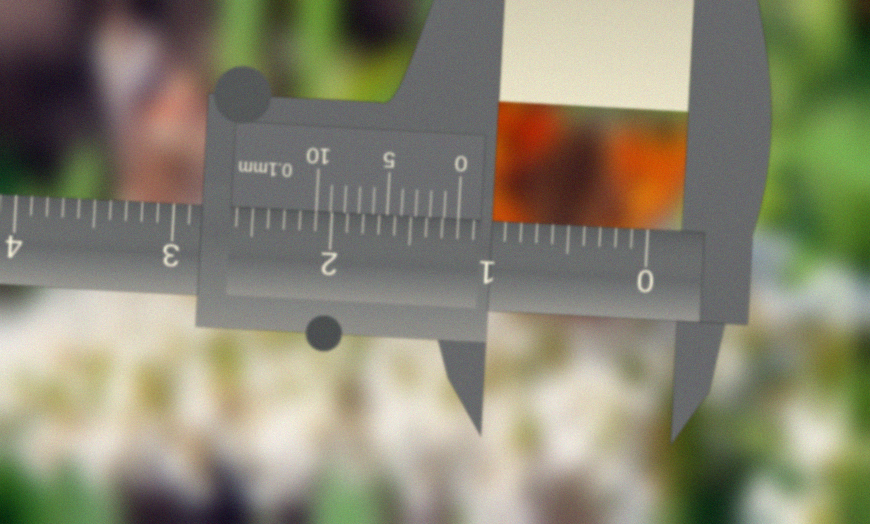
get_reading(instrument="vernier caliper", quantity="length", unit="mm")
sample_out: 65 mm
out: 12.0 mm
